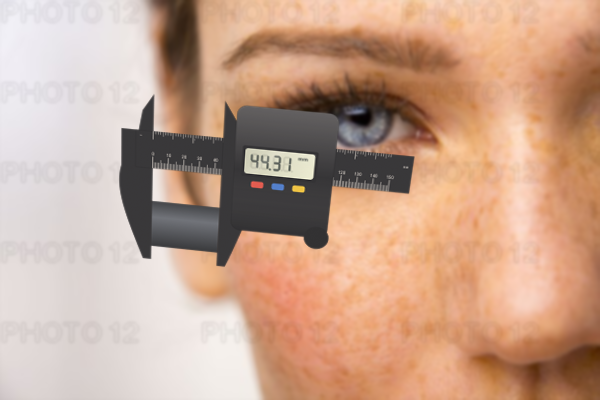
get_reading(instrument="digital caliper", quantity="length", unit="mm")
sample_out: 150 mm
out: 44.31 mm
